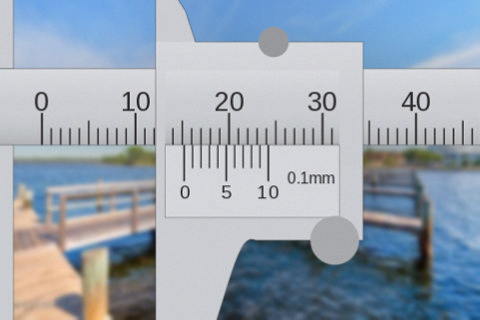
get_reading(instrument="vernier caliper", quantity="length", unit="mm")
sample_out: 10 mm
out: 15.2 mm
